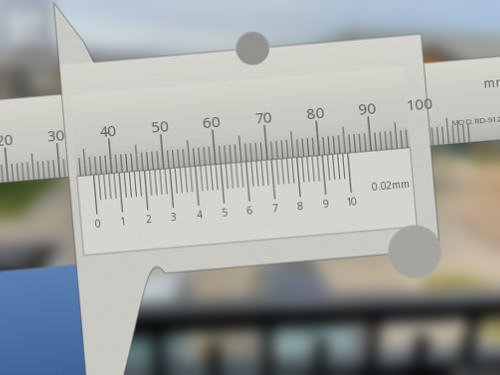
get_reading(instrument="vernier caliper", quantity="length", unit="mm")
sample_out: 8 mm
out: 36.5 mm
